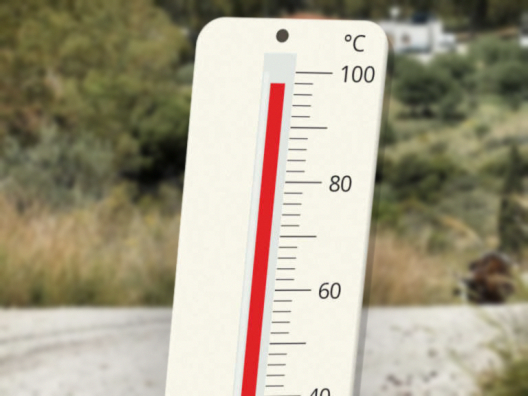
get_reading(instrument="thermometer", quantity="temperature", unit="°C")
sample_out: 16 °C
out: 98 °C
